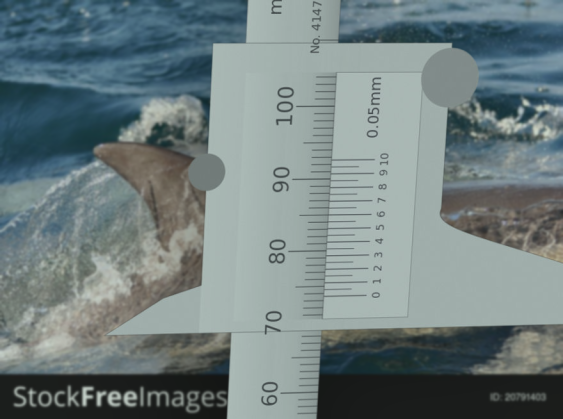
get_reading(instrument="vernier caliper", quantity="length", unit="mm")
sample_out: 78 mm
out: 73.6 mm
